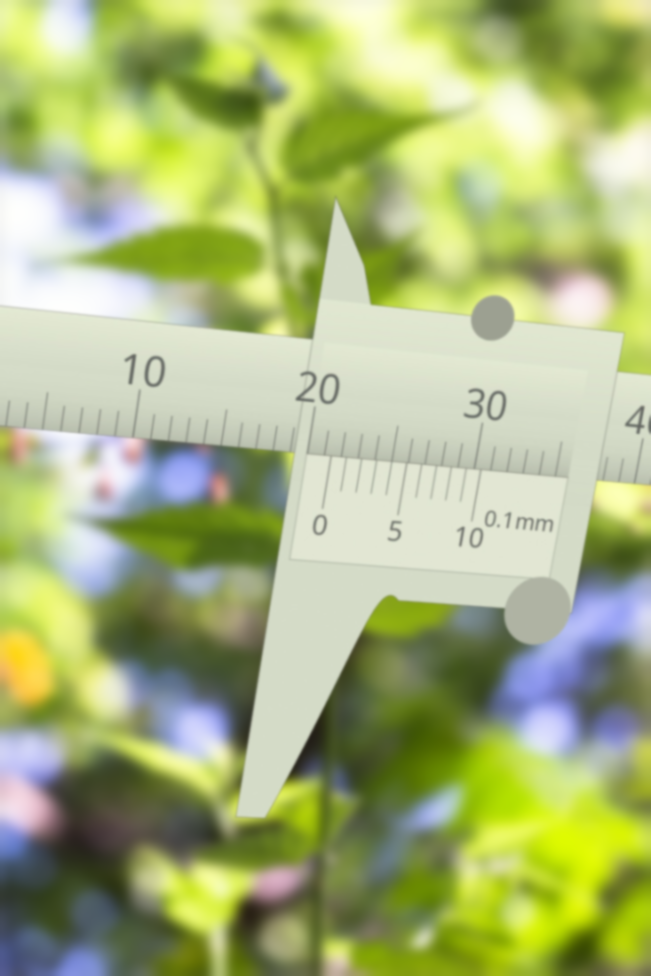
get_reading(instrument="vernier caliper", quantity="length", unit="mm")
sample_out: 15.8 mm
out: 21.4 mm
